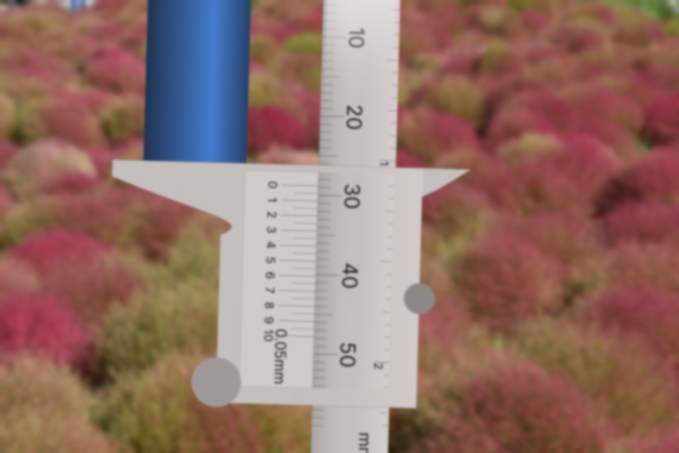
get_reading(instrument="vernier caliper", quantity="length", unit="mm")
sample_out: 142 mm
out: 28.8 mm
